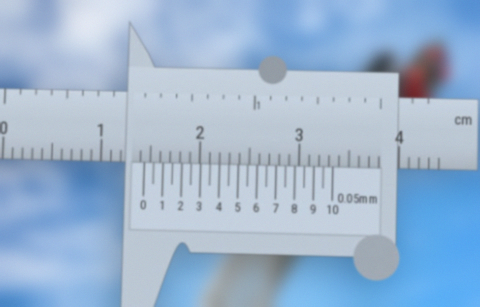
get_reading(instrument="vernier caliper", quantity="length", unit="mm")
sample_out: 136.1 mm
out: 14.4 mm
